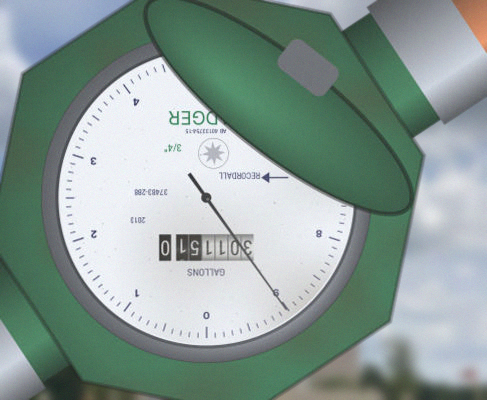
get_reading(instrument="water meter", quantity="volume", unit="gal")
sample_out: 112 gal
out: 3011509.0 gal
